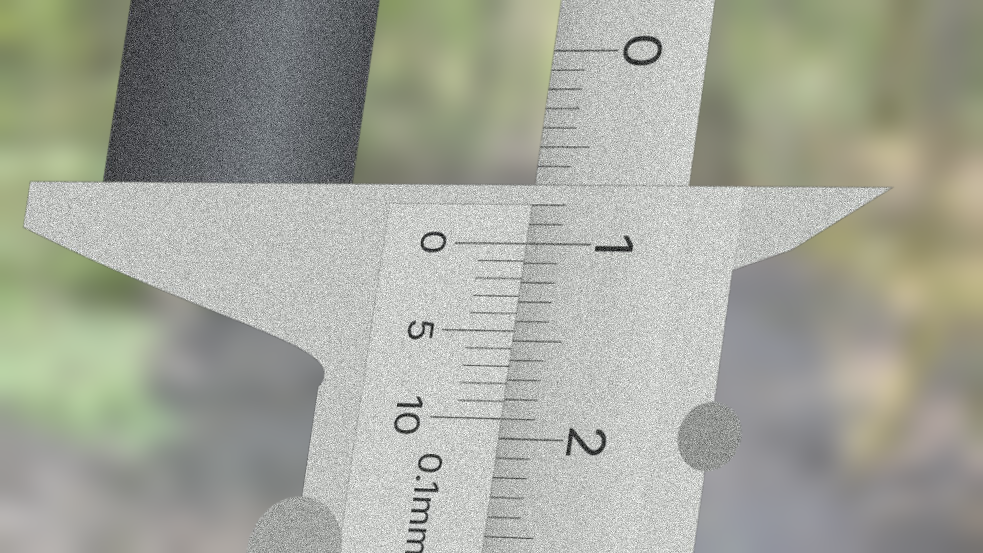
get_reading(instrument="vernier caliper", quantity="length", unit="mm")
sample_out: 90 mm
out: 10.0 mm
